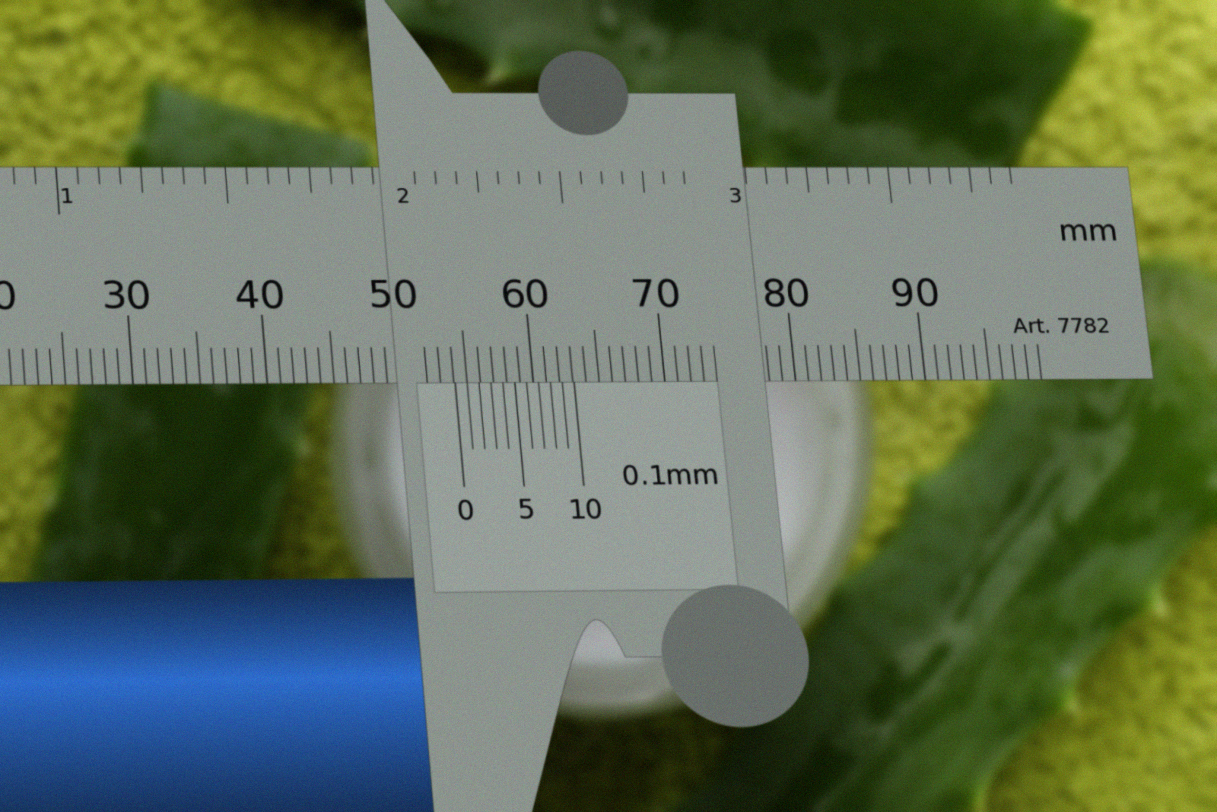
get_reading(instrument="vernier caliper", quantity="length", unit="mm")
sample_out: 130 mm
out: 54.1 mm
